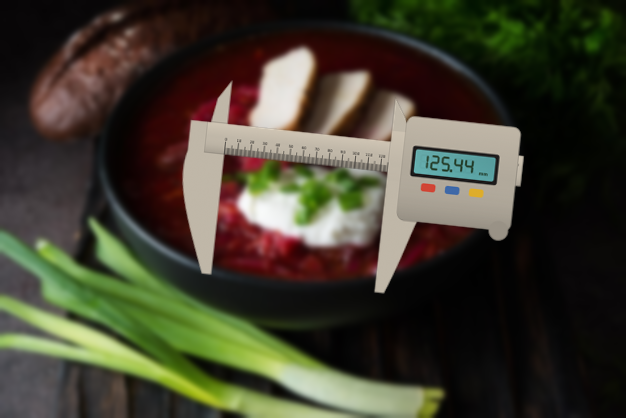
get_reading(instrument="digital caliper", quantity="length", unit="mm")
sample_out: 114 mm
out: 125.44 mm
